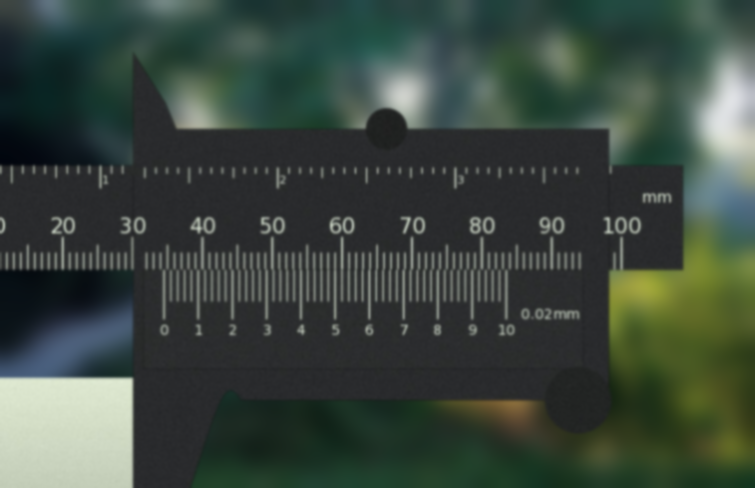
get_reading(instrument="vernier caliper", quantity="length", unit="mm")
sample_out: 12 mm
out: 34.5 mm
